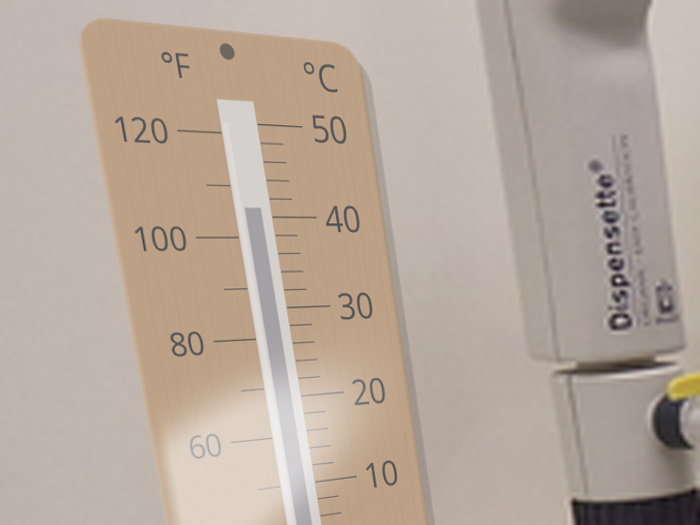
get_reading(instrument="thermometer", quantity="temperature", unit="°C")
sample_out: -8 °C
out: 41 °C
